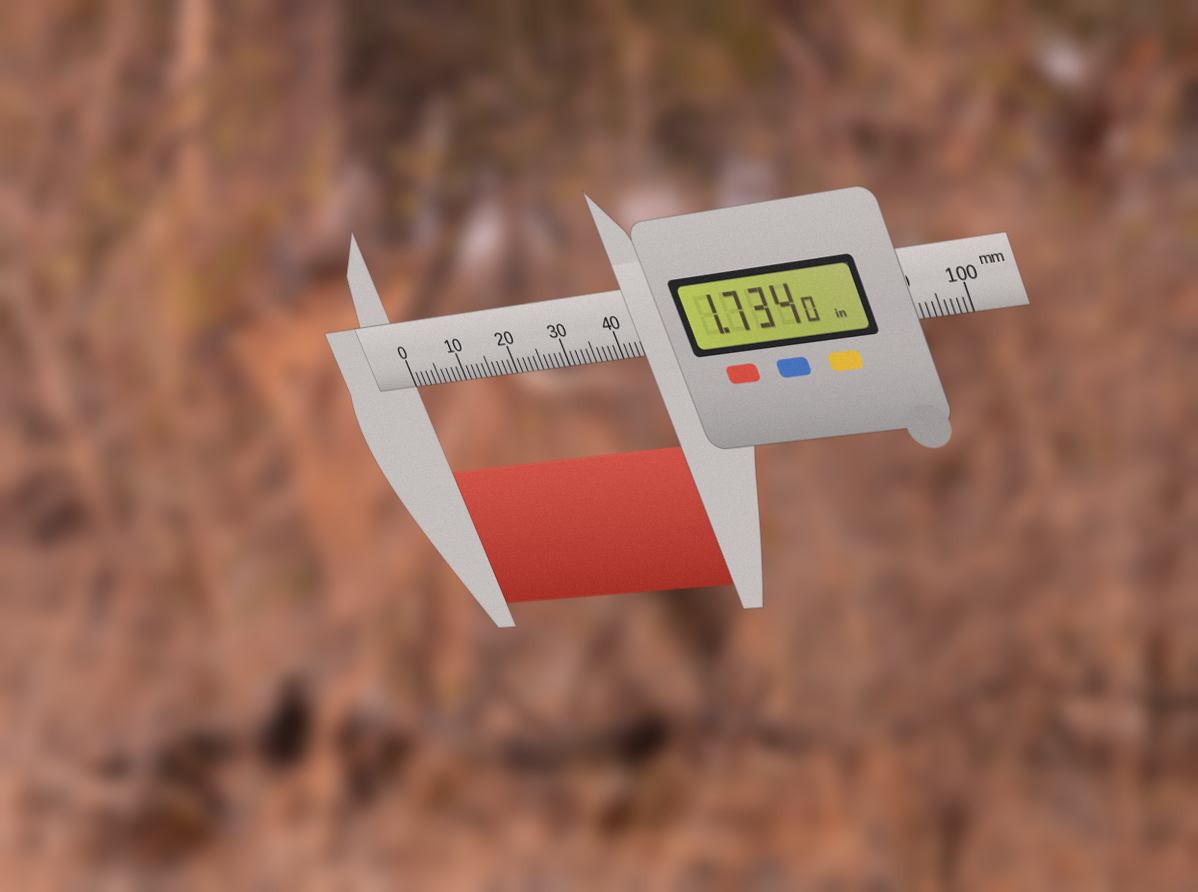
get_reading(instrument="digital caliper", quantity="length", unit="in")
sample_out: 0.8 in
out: 1.7340 in
